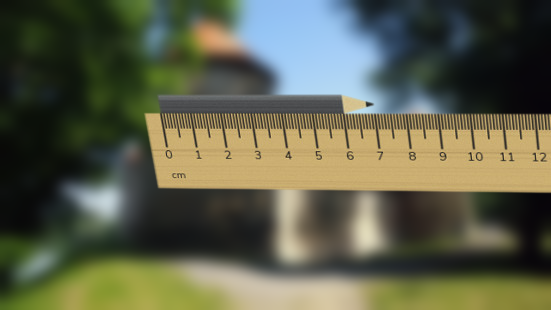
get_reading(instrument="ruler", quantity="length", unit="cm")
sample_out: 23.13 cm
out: 7 cm
